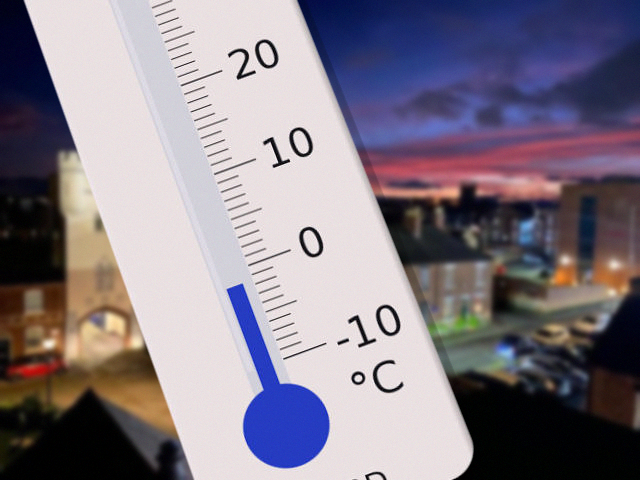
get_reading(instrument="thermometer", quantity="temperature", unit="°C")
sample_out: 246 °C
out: -1.5 °C
